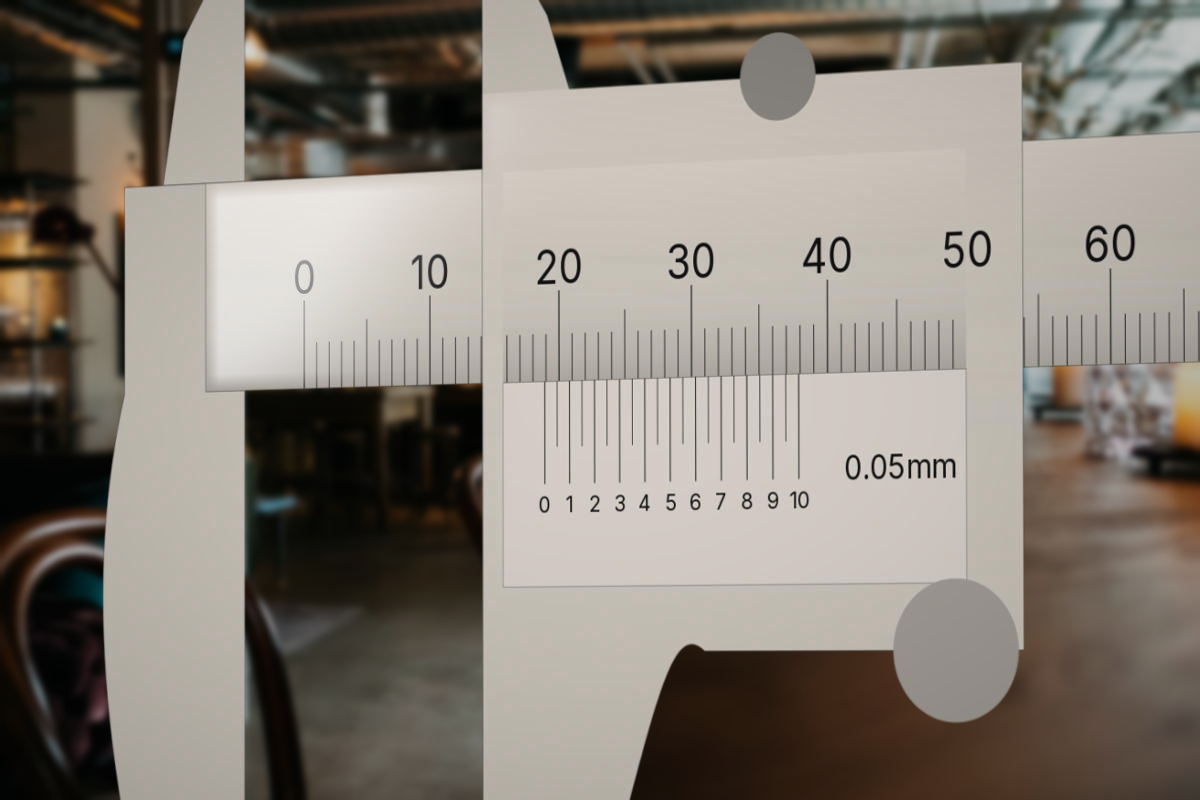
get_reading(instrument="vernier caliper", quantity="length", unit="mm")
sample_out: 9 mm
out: 18.9 mm
